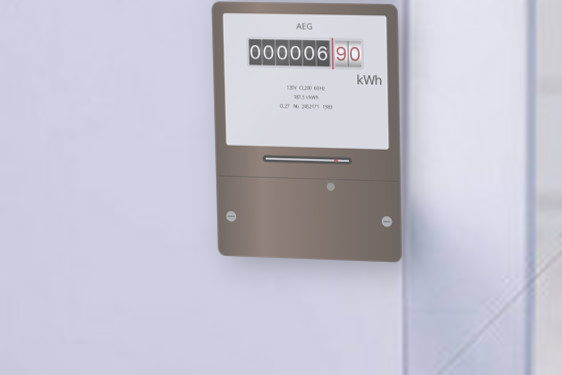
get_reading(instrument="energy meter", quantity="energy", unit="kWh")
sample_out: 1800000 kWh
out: 6.90 kWh
